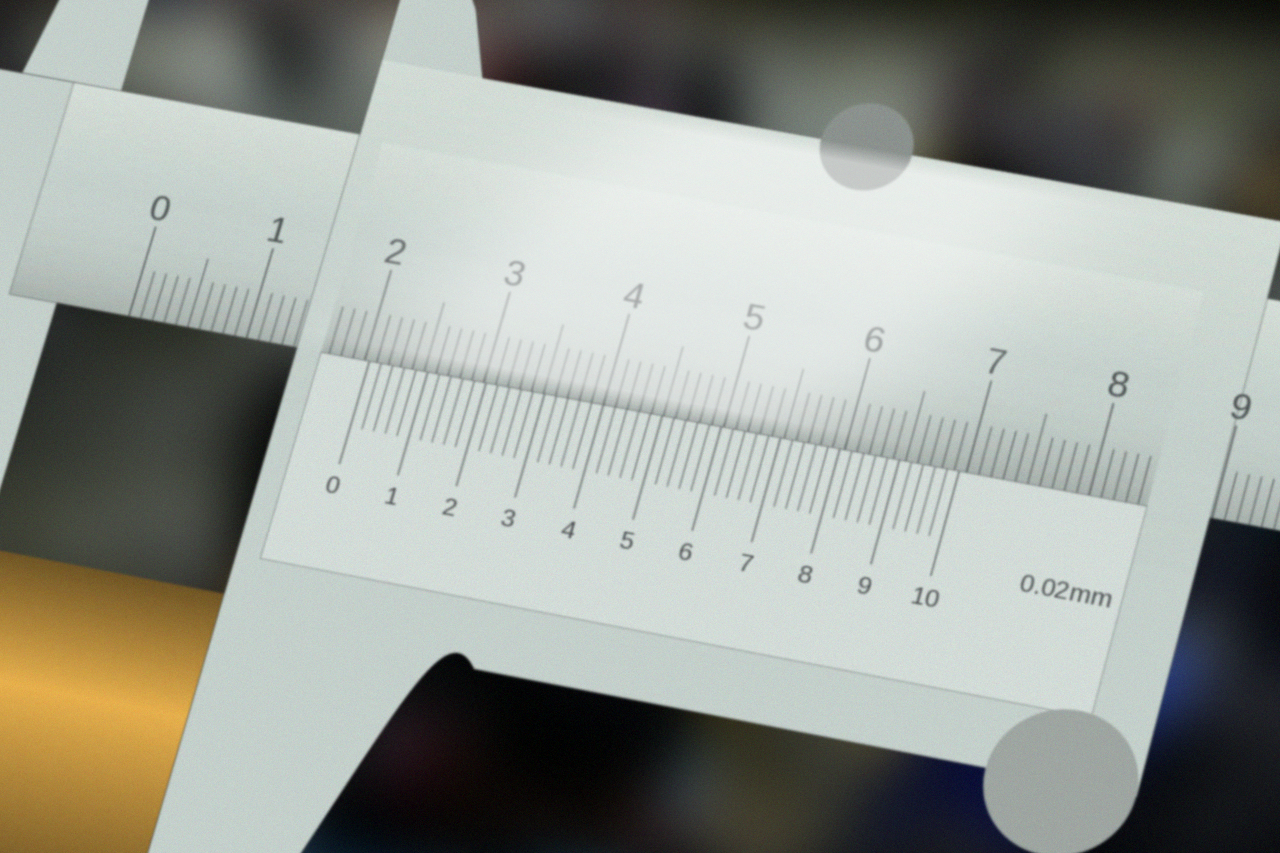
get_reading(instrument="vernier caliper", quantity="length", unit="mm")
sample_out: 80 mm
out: 20.4 mm
